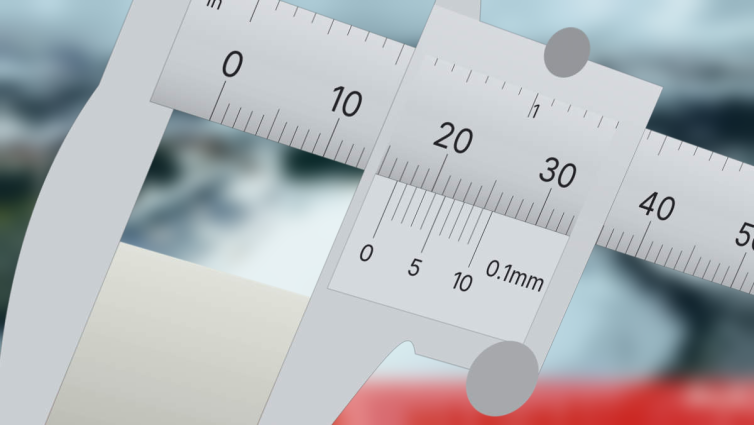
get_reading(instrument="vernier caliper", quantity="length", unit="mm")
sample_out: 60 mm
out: 16.8 mm
